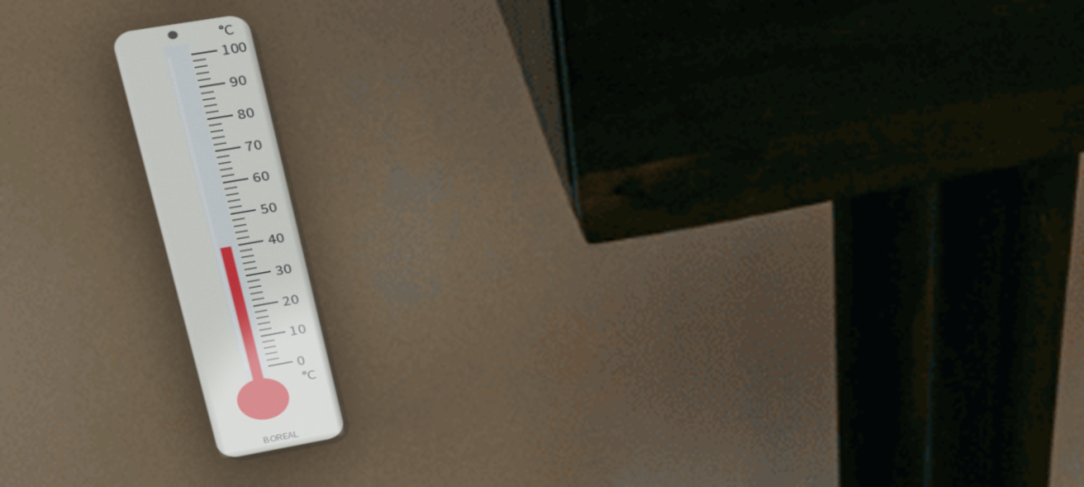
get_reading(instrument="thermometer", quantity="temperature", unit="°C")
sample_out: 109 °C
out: 40 °C
